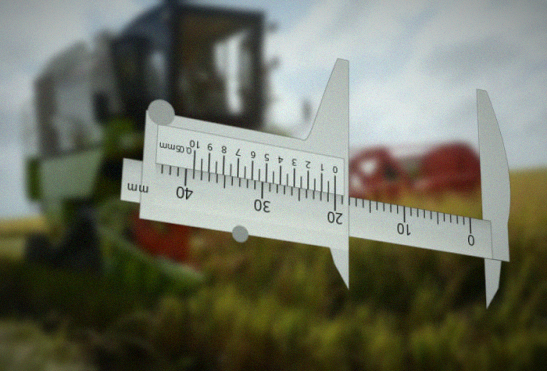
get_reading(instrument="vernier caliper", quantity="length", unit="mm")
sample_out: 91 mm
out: 20.0 mm
